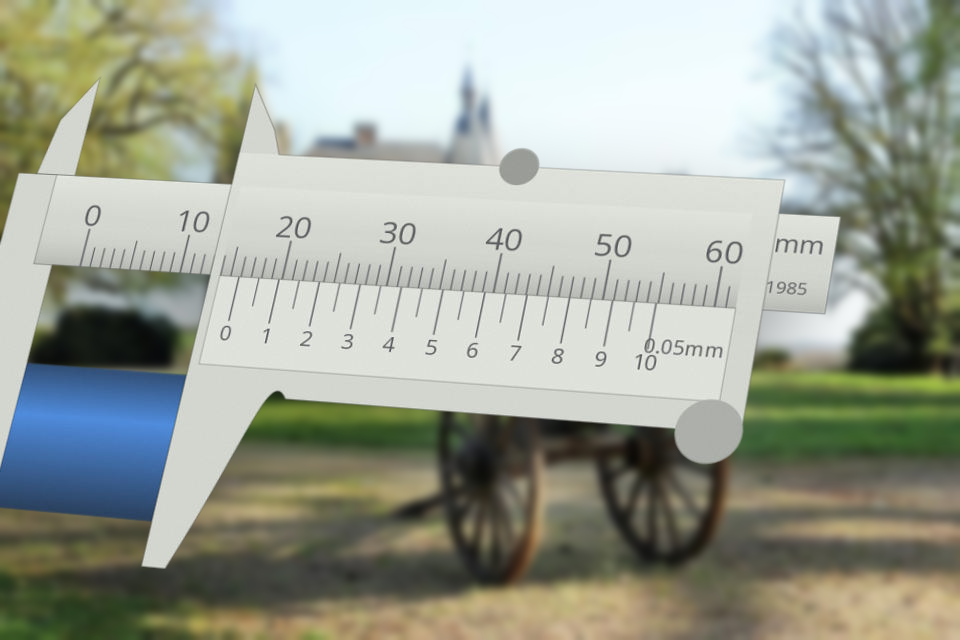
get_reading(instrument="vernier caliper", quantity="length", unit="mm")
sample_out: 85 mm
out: 15.8 mm
